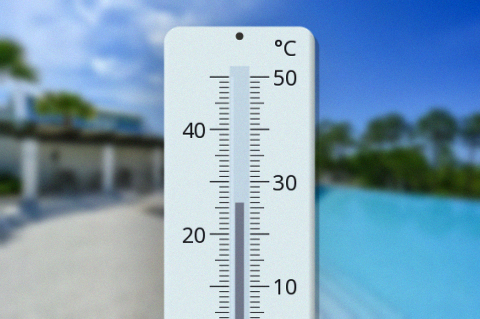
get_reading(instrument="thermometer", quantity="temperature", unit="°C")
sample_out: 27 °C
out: 26 °C
